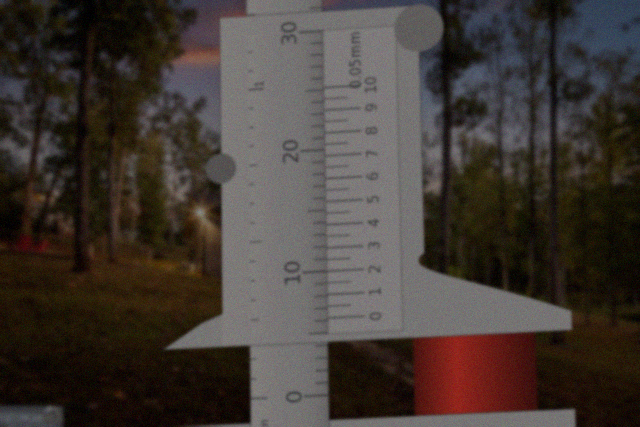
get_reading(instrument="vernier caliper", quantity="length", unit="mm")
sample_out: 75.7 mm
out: 6.2 mm
